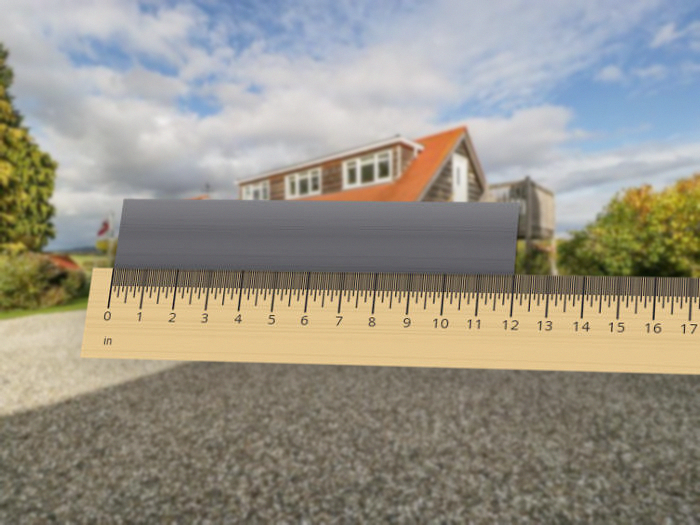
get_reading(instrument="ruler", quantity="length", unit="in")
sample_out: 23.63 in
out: 12 in
